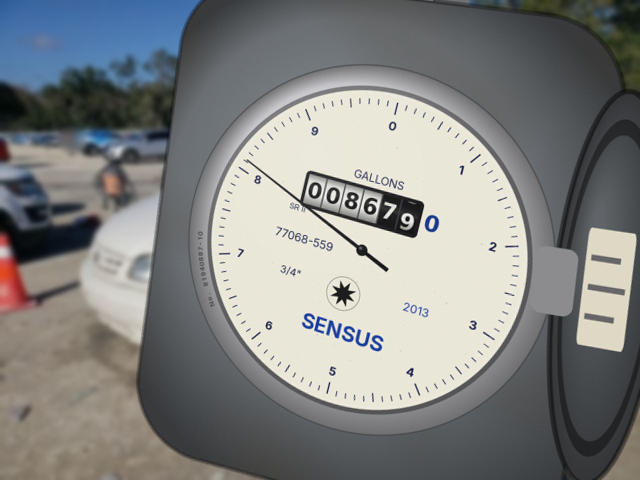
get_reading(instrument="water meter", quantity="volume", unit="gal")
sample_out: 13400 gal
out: 86788.1 gal
